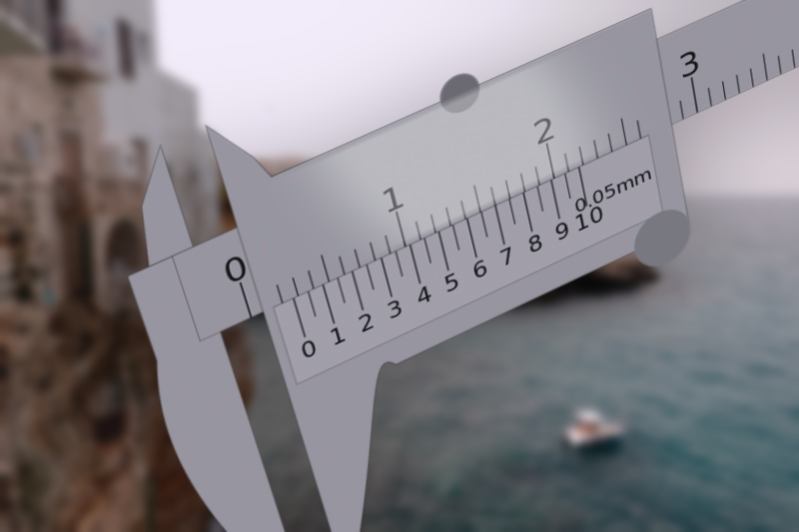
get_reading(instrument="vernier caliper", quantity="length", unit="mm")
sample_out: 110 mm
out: 2.7 mm
